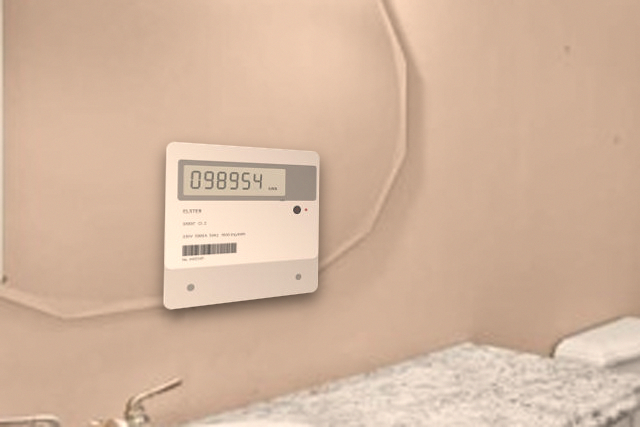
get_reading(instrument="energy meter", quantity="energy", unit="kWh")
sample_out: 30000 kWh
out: 98954 kWh
